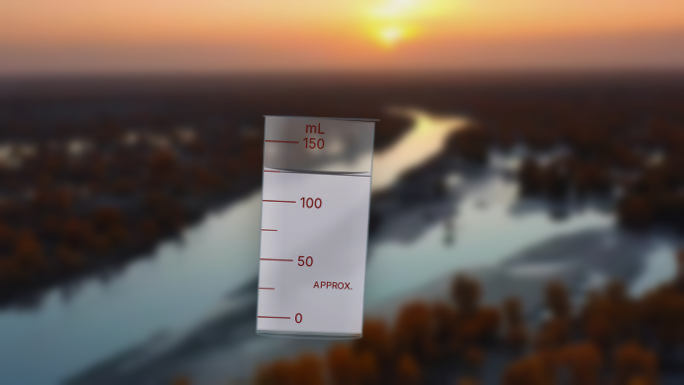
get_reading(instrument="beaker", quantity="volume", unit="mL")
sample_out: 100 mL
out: 125 mL
